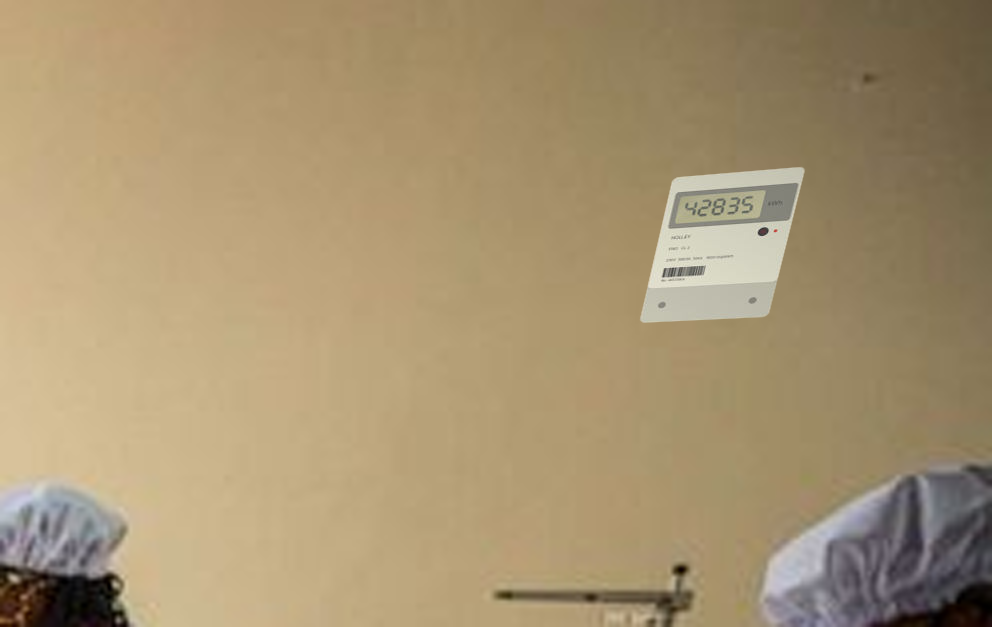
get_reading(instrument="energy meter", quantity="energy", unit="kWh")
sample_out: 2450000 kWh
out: 42835 kWh
